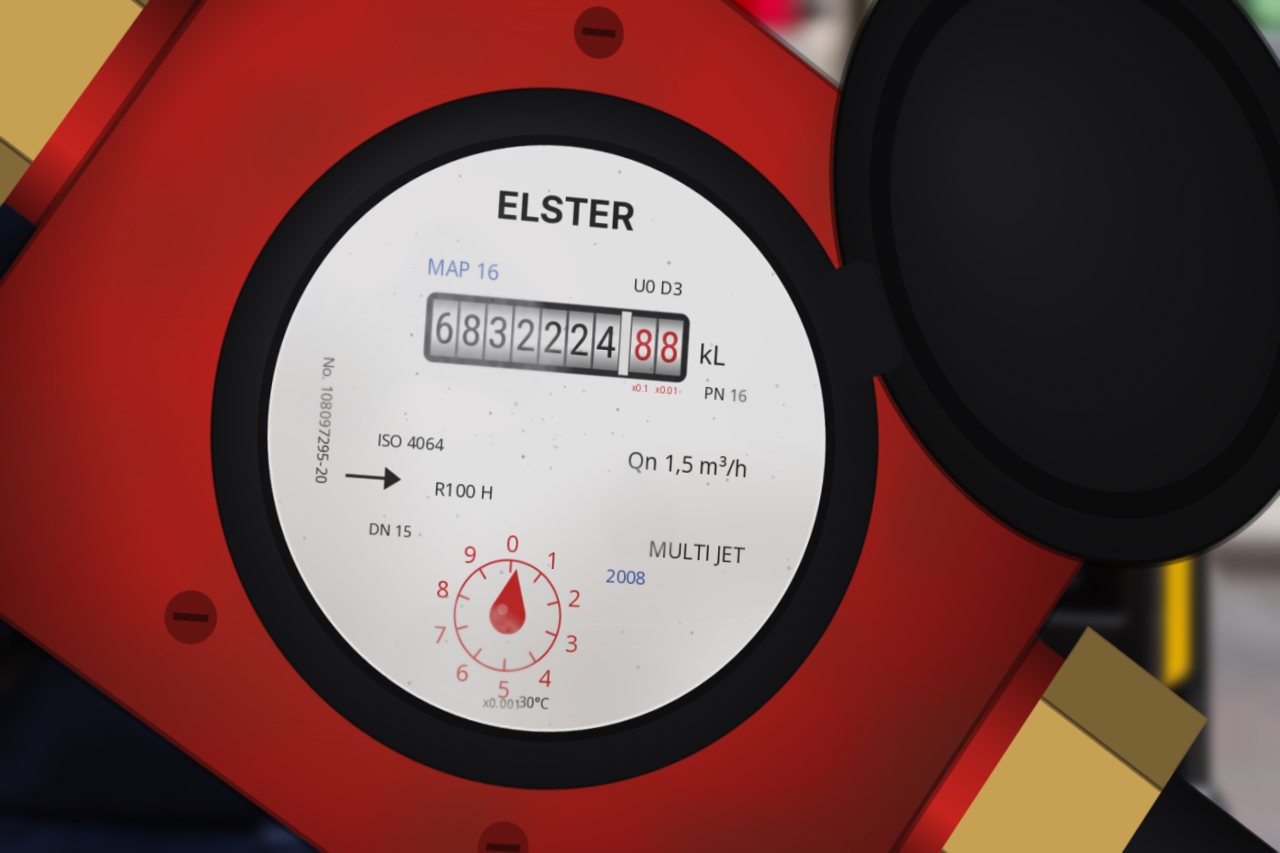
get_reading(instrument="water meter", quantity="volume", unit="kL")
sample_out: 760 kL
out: 6832224.880 kL
